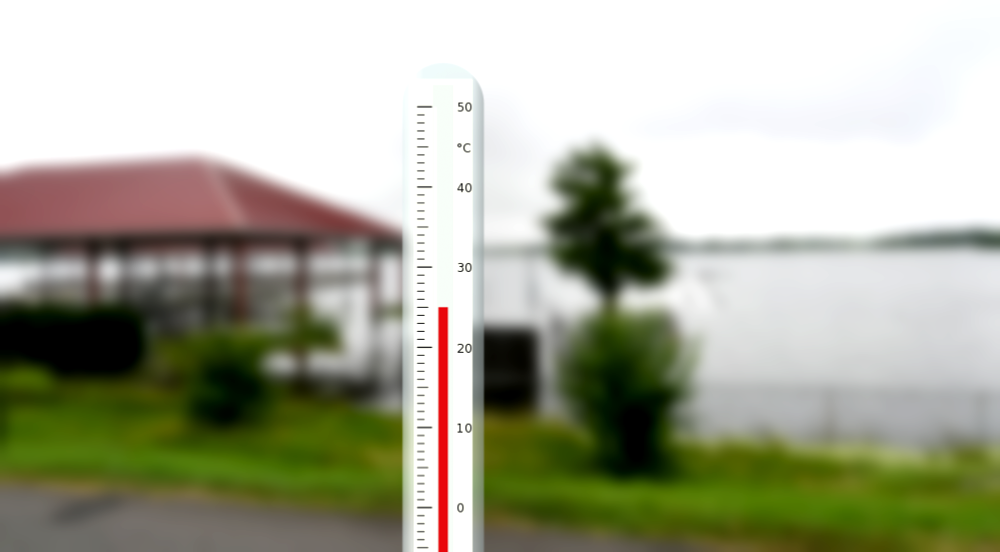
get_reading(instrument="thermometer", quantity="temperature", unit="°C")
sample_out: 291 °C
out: 25 °C
